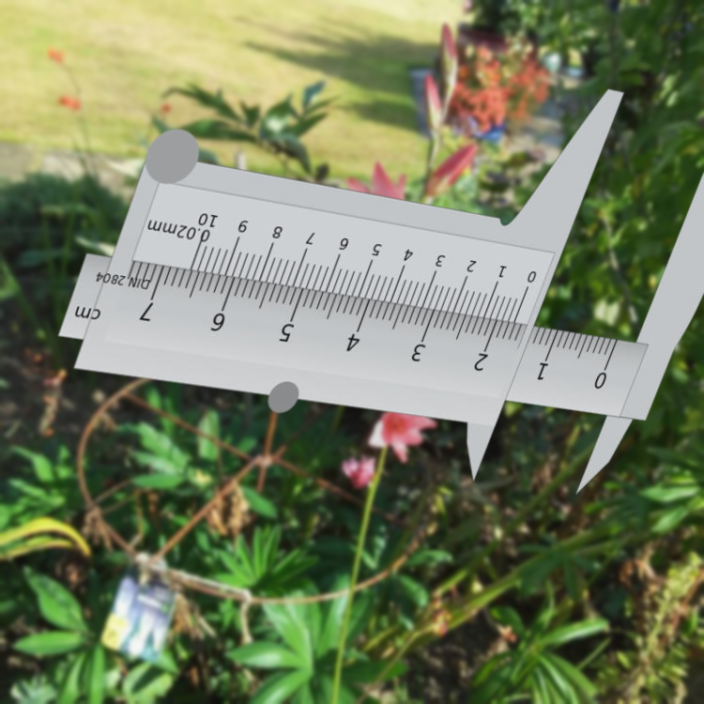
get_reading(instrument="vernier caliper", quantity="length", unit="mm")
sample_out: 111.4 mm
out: 17.2 mm
